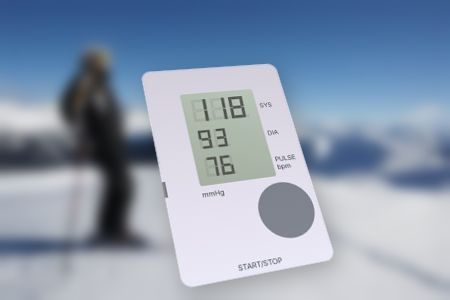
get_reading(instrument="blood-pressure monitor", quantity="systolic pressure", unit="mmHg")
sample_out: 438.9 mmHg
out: 118 mmHg
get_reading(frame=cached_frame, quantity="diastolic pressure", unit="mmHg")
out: 93 mmHg
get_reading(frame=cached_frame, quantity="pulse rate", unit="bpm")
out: 76 bpm
